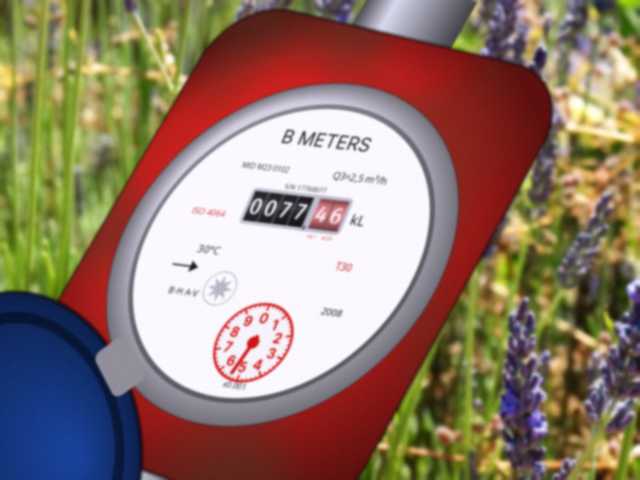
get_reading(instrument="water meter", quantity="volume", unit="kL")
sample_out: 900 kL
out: 77.465 kL
